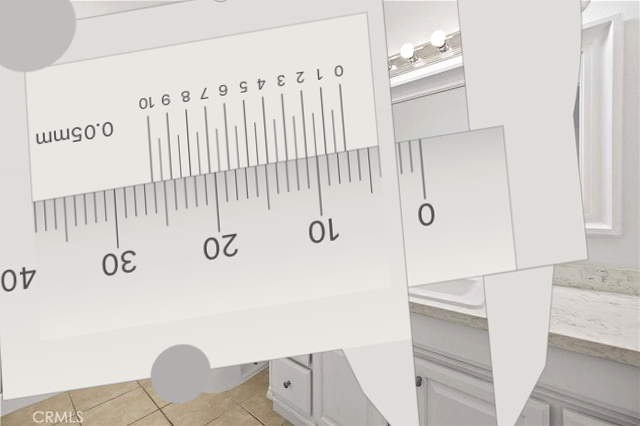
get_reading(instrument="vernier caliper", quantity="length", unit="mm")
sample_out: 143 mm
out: 7.2 mm
